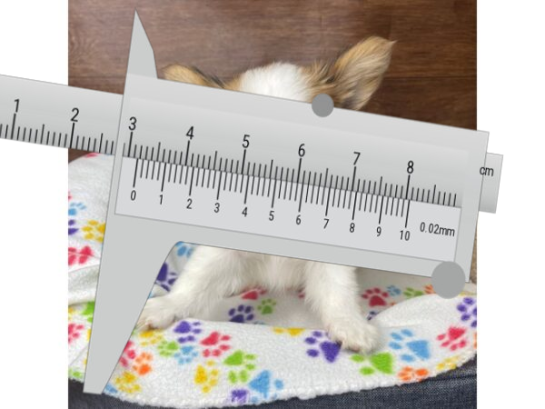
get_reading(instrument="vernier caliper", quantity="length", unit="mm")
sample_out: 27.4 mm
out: 31.6 mm
